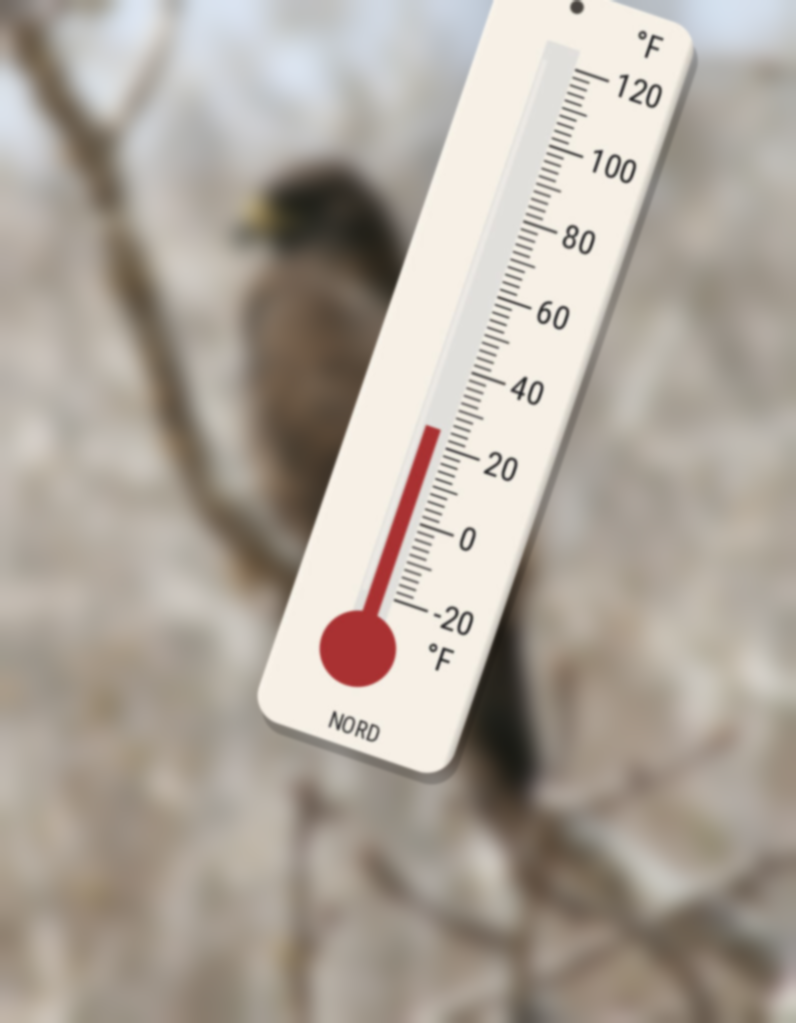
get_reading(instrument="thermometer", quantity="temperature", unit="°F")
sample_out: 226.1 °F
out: 24 °F
